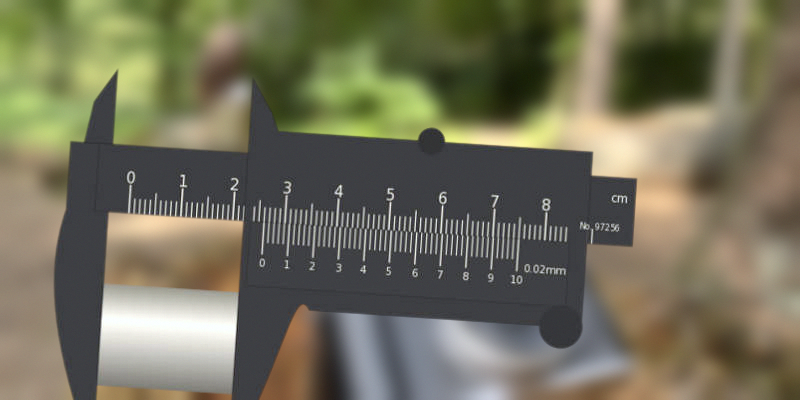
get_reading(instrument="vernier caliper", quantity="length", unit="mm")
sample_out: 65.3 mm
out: 26.0 mm
